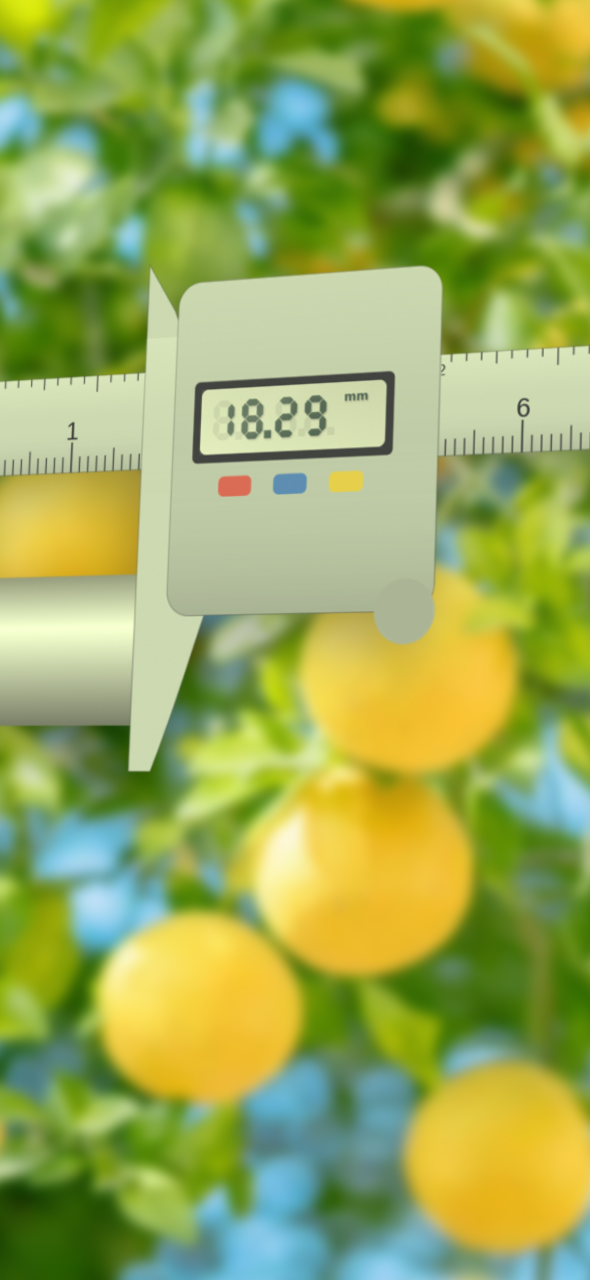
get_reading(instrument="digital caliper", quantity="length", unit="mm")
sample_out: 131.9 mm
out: 18.29 mm
